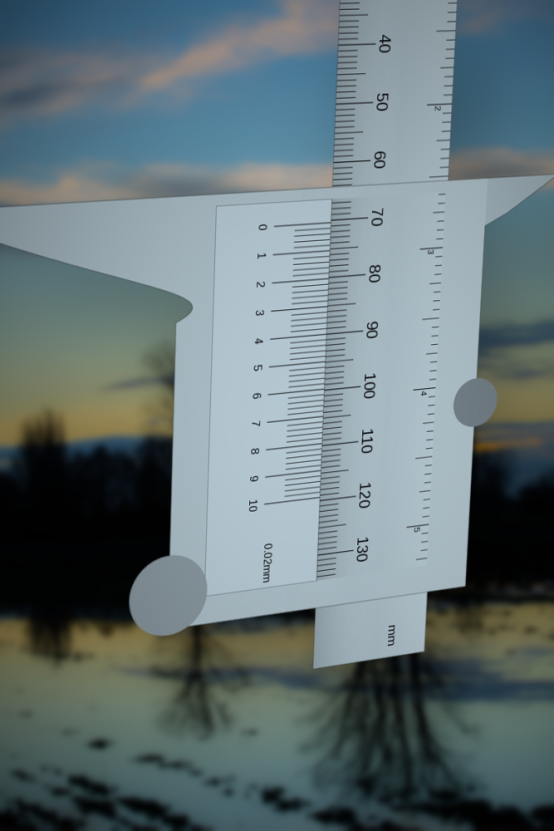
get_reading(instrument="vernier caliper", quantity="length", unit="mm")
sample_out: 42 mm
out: 70.4 mm
